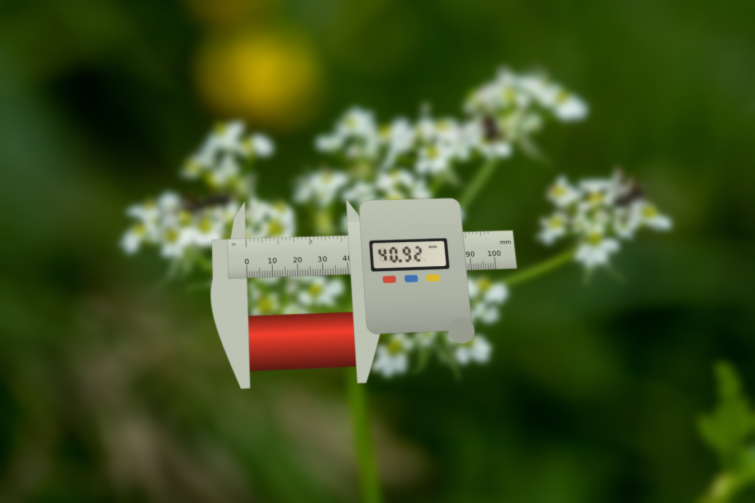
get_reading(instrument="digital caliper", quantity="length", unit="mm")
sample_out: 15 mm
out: 40.92 mm
